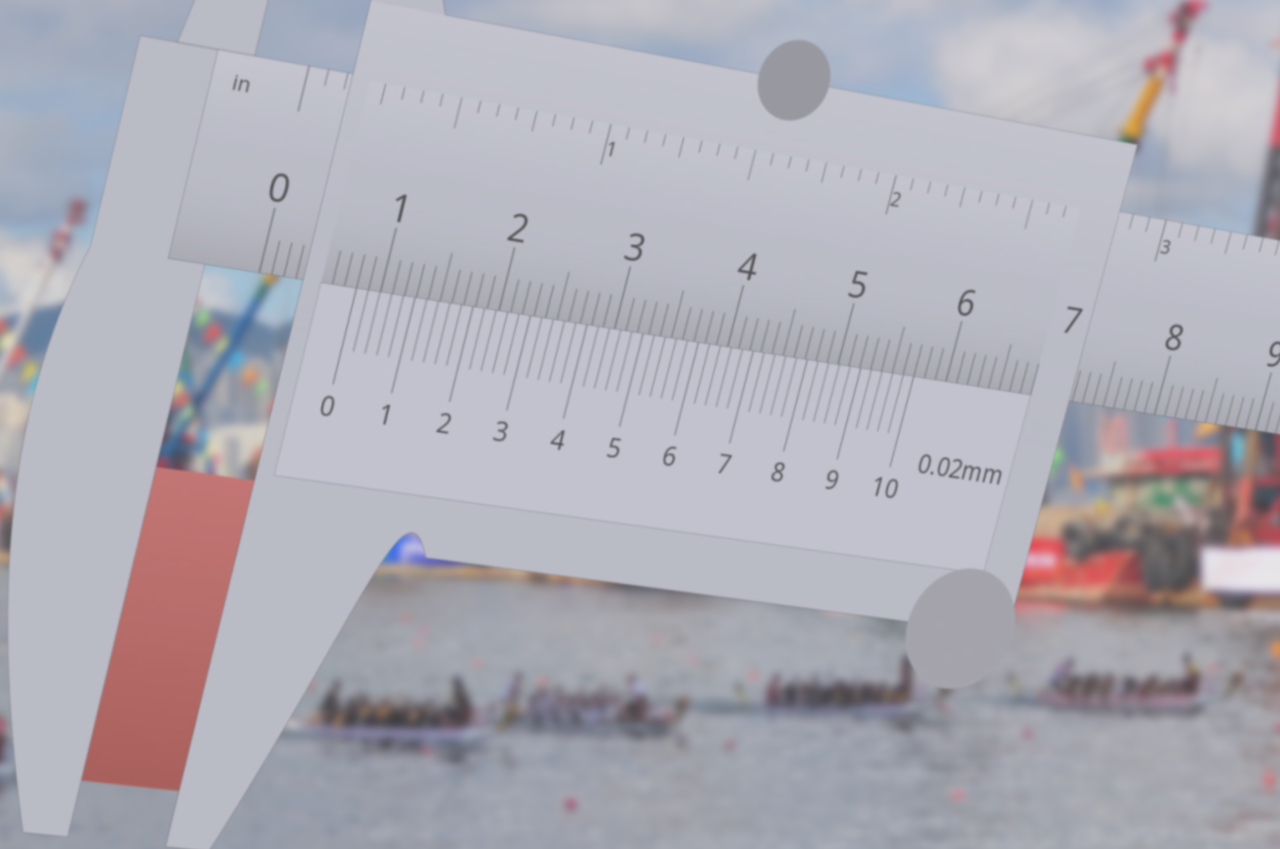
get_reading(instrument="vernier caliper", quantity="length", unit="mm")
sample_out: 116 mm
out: 8.0 mm
